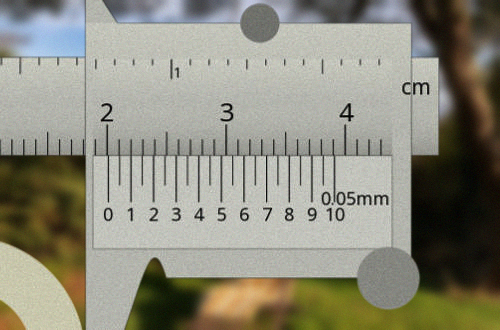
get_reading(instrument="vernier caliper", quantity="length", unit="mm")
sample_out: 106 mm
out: 20.1 mm
